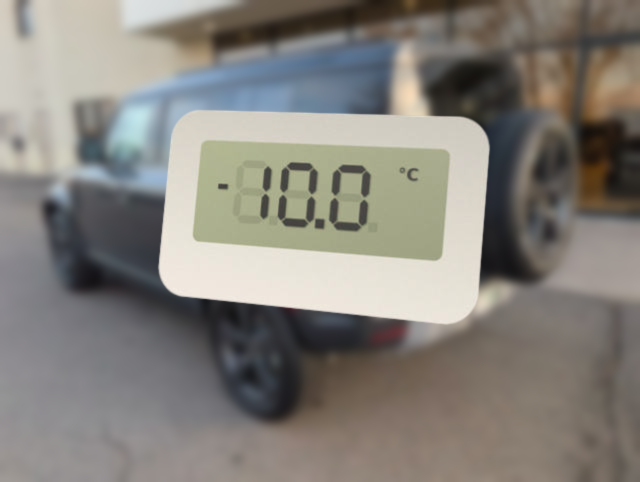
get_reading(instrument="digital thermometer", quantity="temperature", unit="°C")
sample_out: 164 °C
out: -10.0 °C
